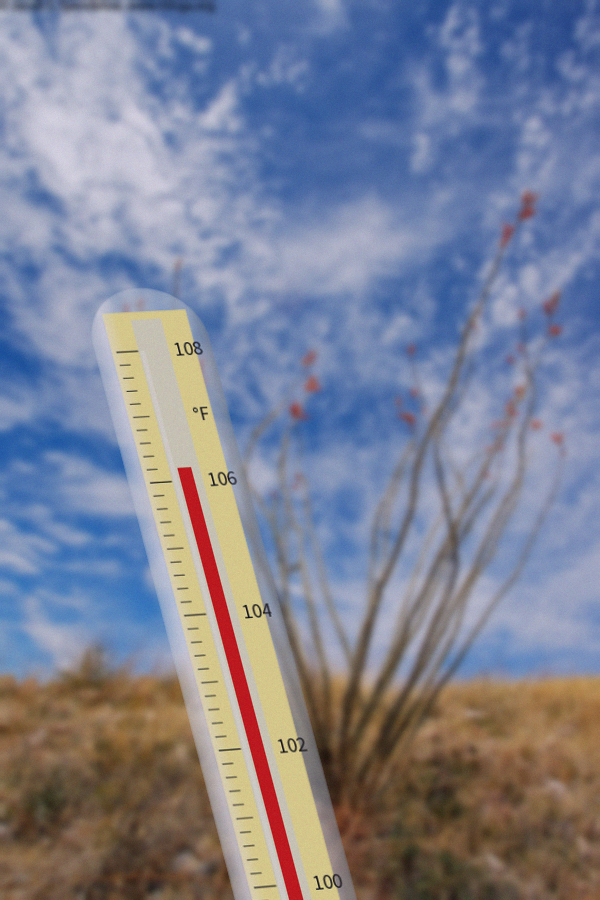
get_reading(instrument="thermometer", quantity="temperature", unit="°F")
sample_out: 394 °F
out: 106.2 °F
